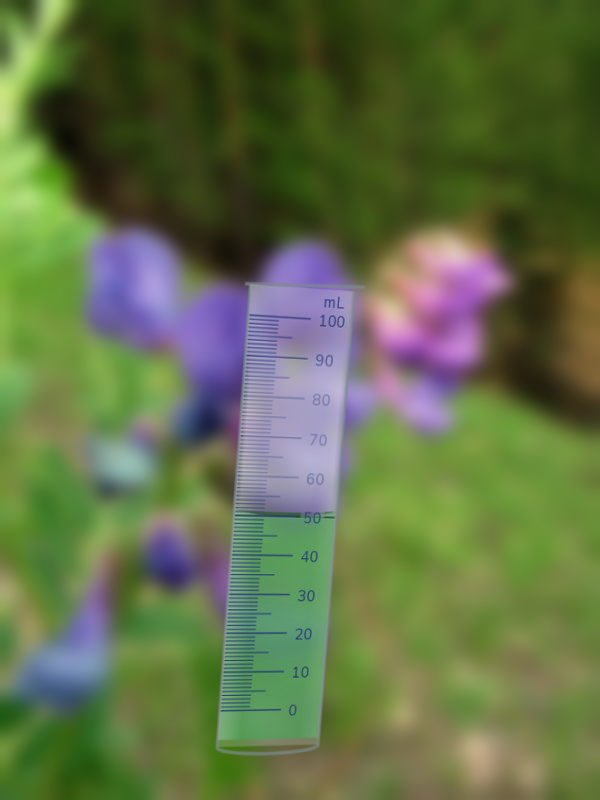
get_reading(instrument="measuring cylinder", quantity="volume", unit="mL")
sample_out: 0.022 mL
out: 50 mL
